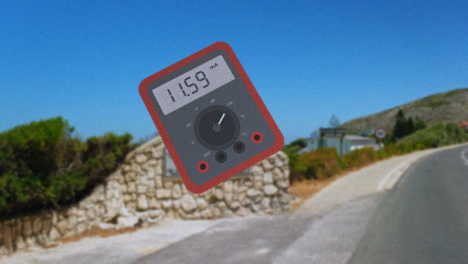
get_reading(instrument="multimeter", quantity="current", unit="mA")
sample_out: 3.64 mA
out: 11.59 mA
